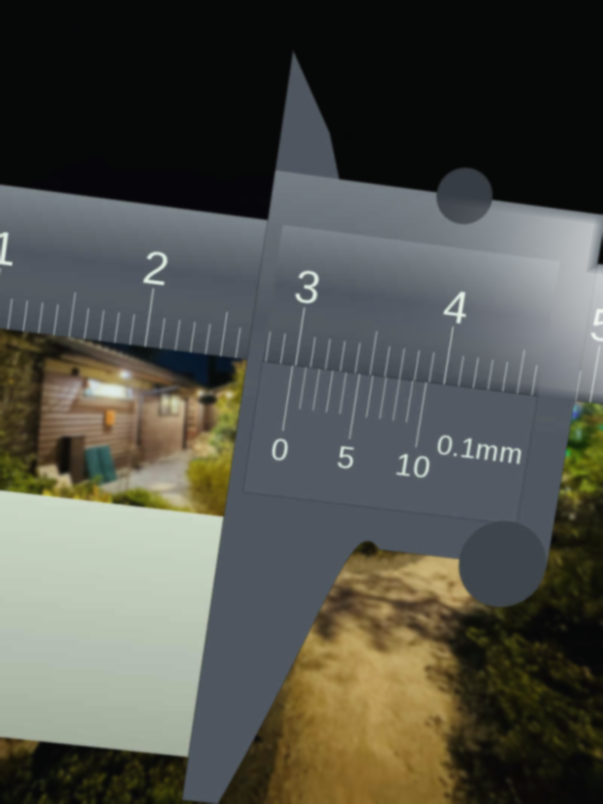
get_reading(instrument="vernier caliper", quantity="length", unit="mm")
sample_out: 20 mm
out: 29.8 mm
